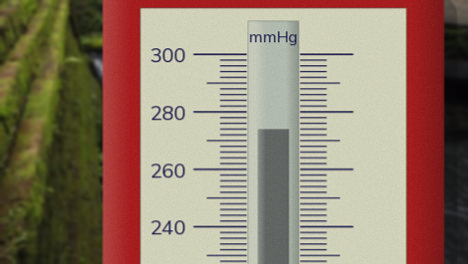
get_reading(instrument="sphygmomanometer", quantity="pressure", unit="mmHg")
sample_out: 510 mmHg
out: 274 mmHg
